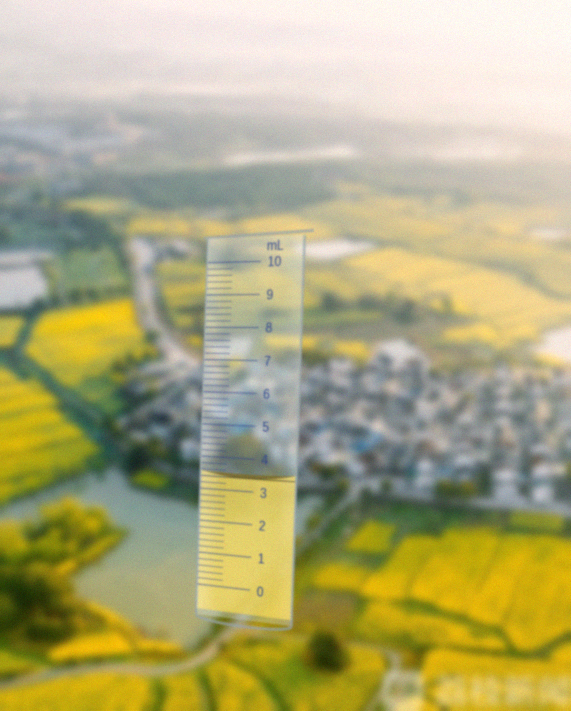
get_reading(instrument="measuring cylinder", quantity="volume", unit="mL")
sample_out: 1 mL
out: 3.4 mL
